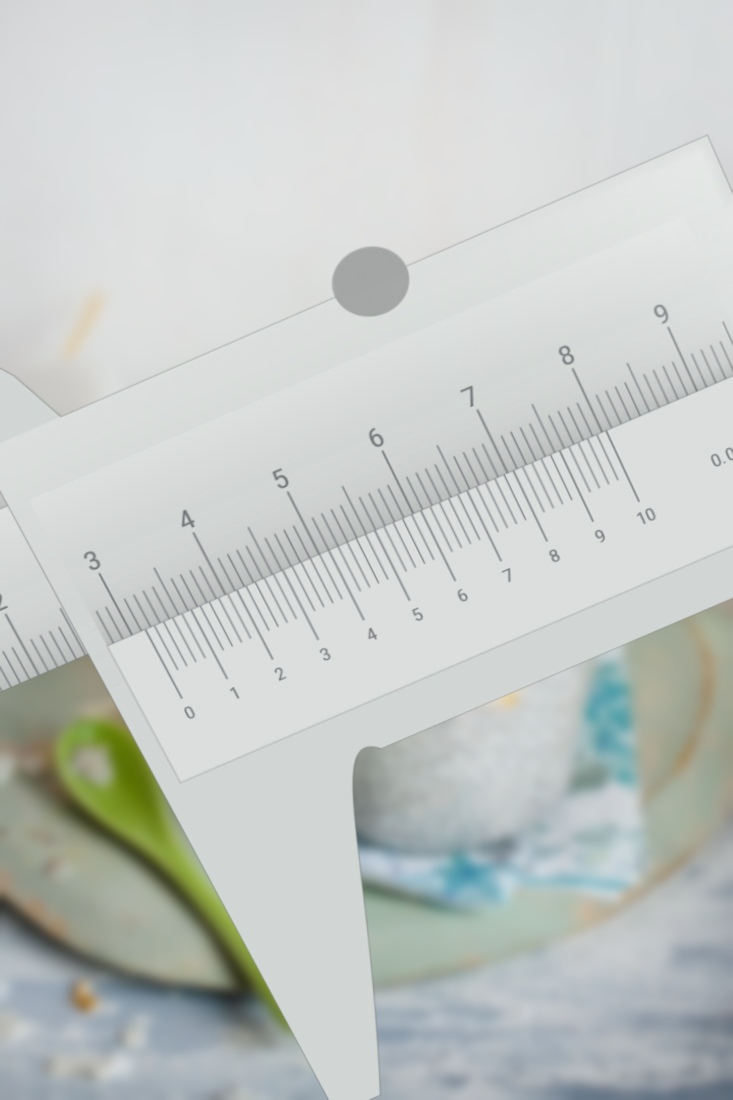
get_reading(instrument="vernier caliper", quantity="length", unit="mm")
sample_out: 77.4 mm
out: 31.4 mm
